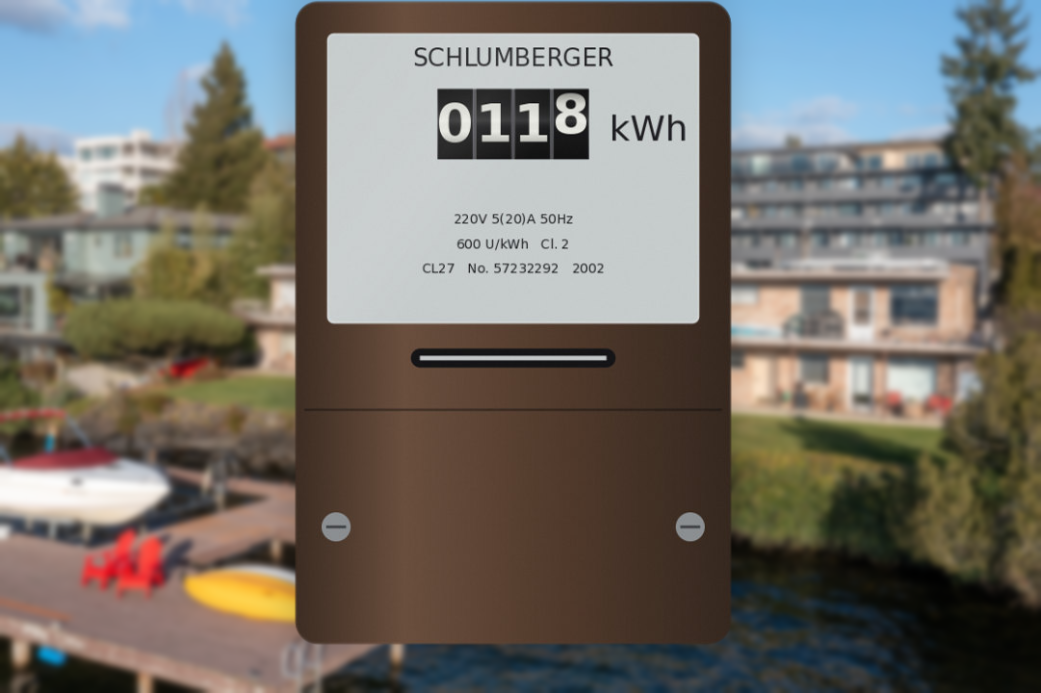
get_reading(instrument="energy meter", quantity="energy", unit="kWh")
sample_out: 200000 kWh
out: 118 kWh
